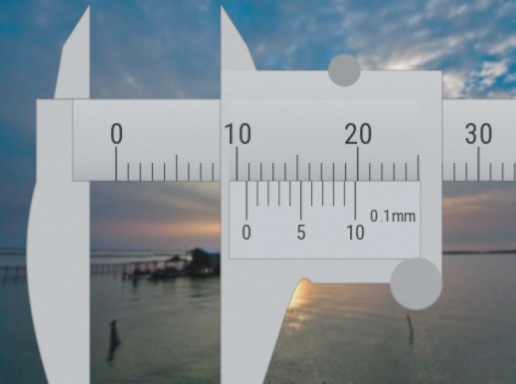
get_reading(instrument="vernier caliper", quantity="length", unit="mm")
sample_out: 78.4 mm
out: 10.8 mm
